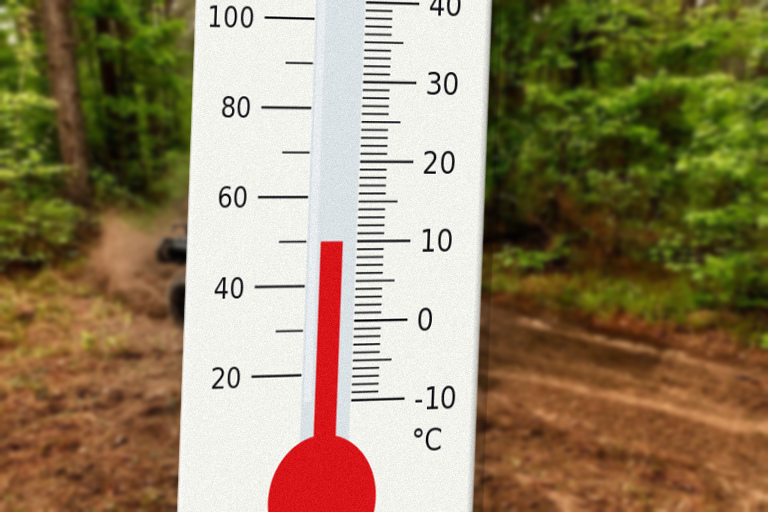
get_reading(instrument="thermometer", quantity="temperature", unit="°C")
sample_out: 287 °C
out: 10 °C
